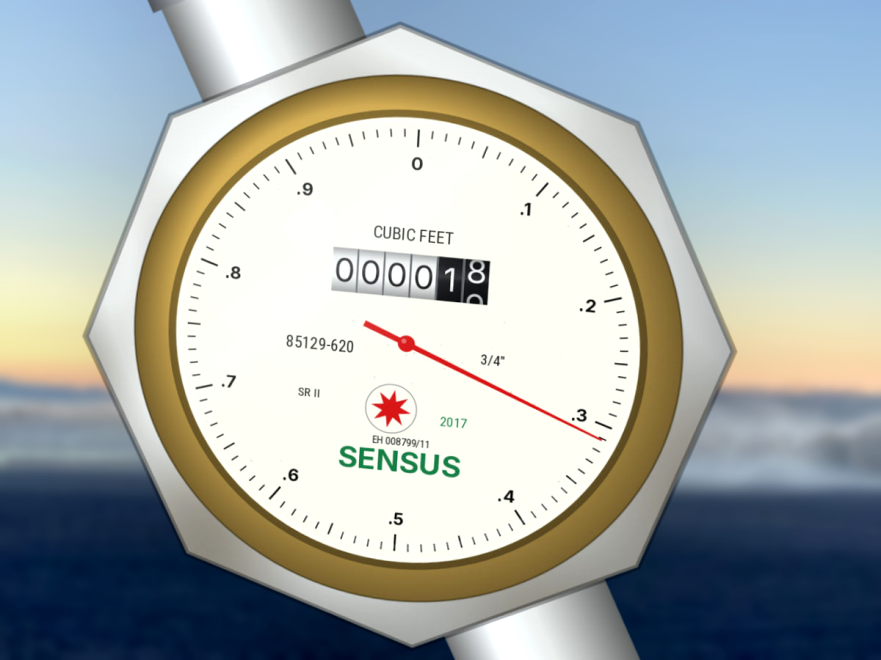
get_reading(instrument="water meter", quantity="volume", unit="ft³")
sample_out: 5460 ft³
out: 18.31 ft³
